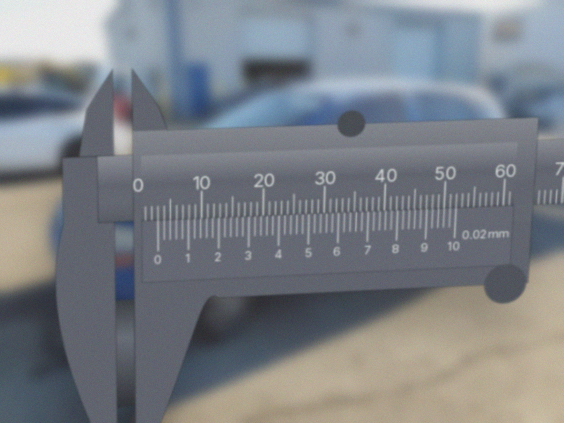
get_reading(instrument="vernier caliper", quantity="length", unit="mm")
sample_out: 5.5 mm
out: 3.0 mm
